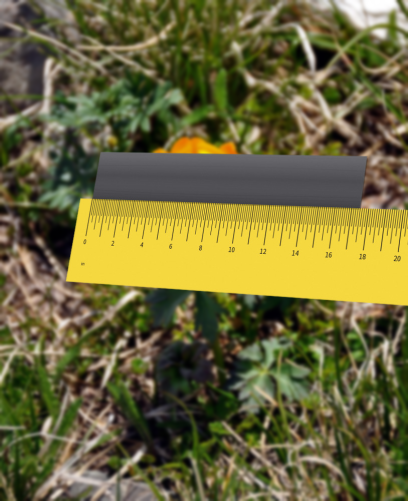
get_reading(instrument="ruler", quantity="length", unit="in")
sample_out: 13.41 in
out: 17.5 in
